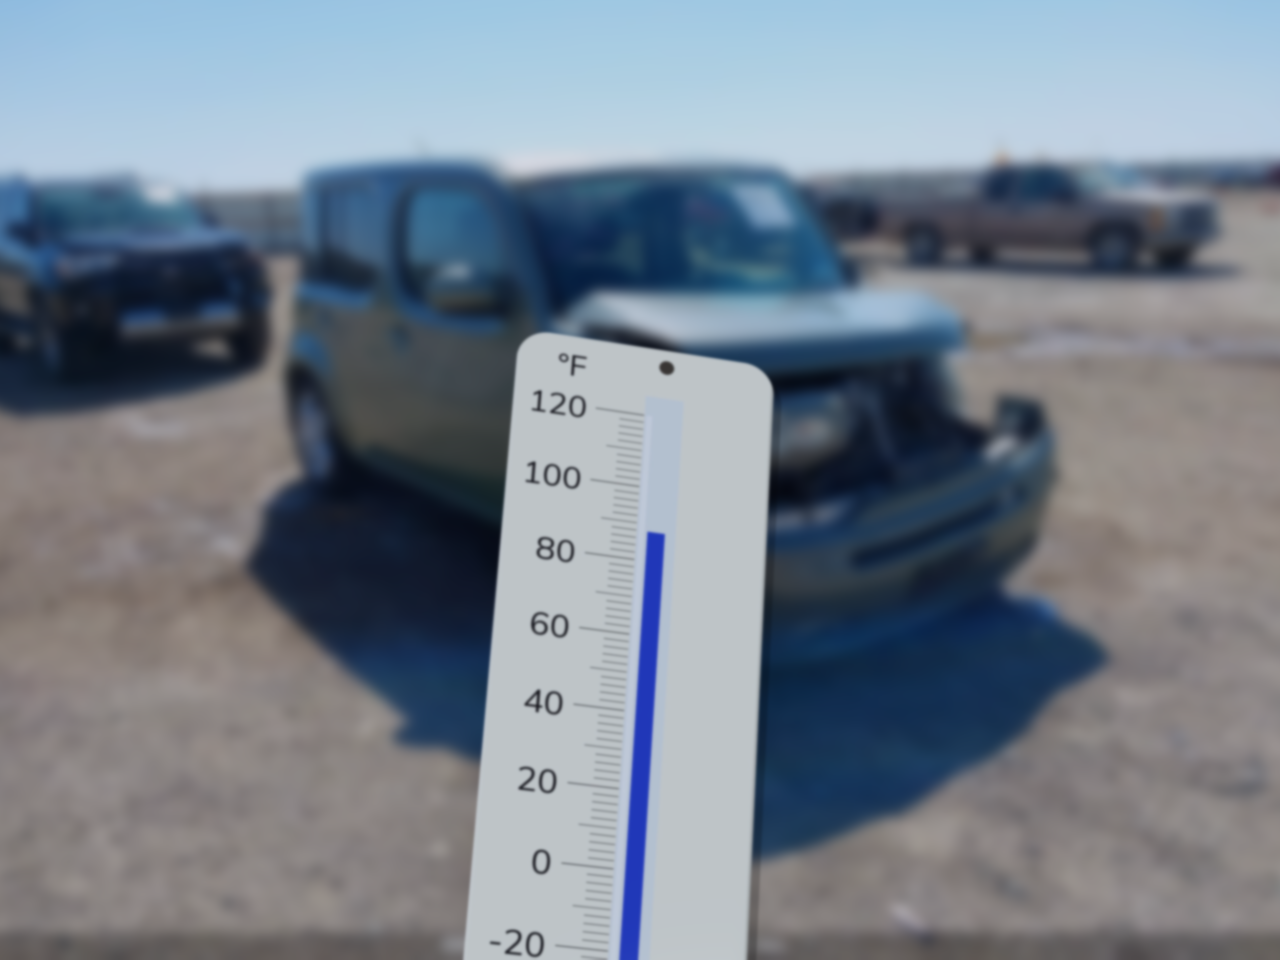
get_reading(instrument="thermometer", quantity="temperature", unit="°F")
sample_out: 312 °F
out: 88 °F
